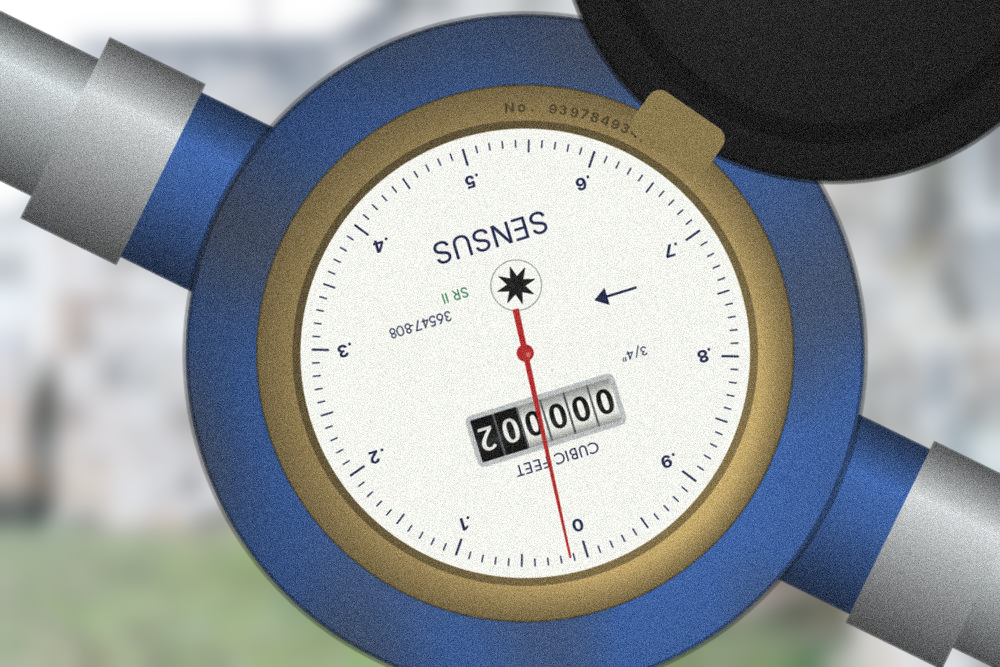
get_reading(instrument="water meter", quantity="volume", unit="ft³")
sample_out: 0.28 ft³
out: 2.01 ft³
